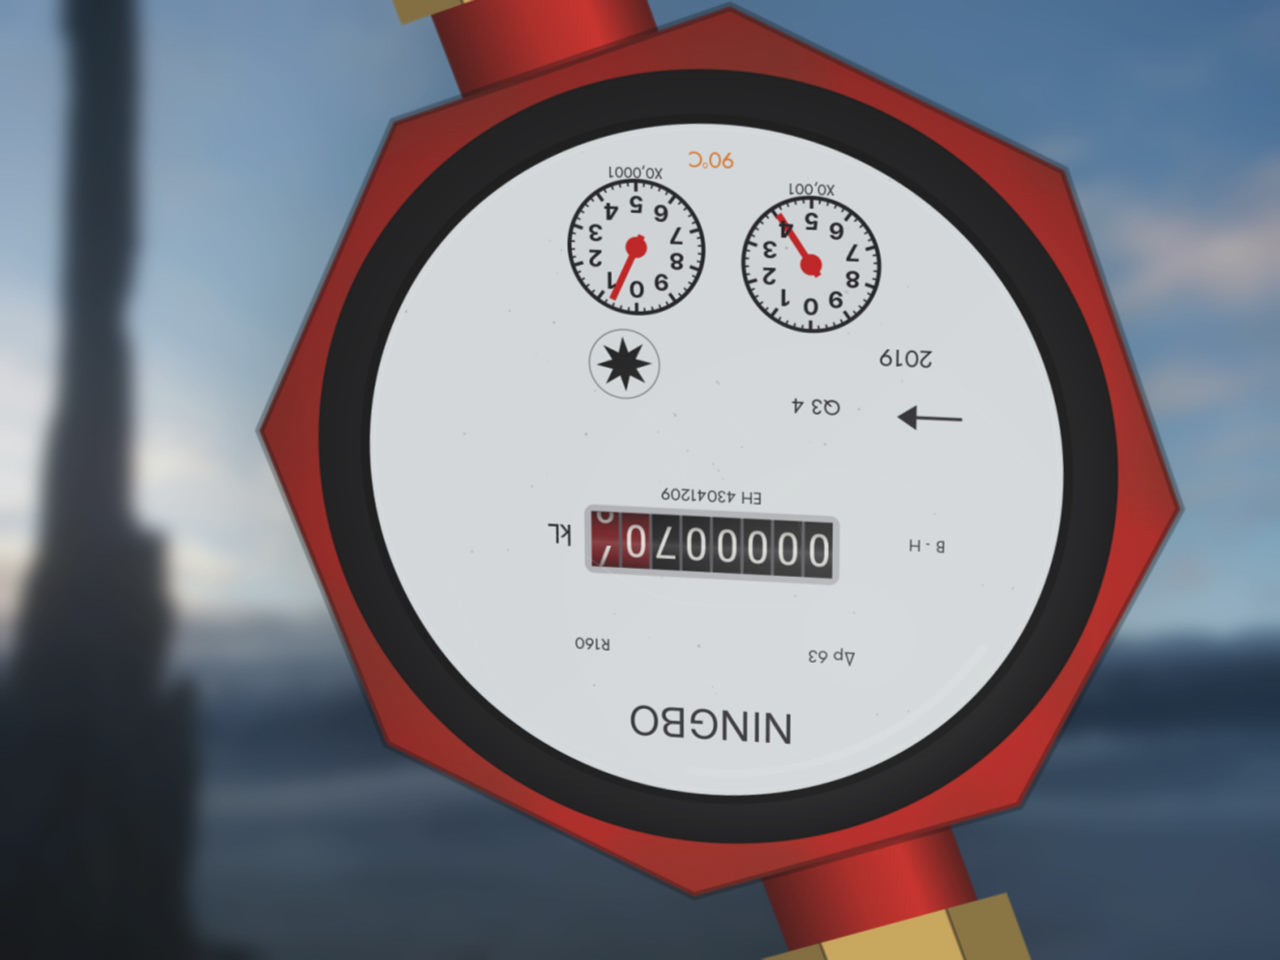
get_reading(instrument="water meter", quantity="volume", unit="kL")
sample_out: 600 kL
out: 7.0740 kL
